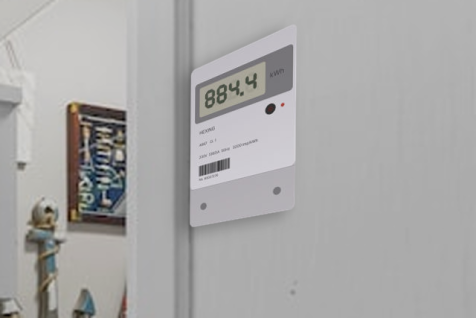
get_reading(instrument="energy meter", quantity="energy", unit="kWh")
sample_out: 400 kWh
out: 884.4 kWh
